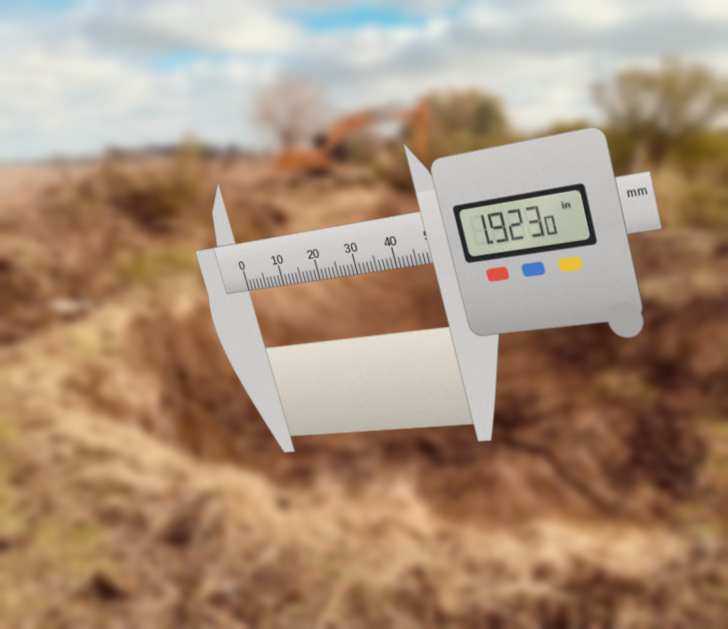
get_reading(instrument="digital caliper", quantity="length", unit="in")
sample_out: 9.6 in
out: 1.9230 in
